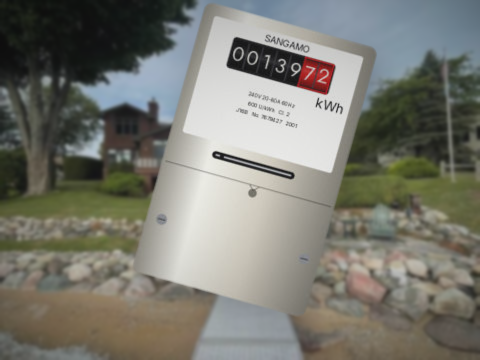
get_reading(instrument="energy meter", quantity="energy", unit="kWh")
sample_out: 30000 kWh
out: 139.72 kWh
